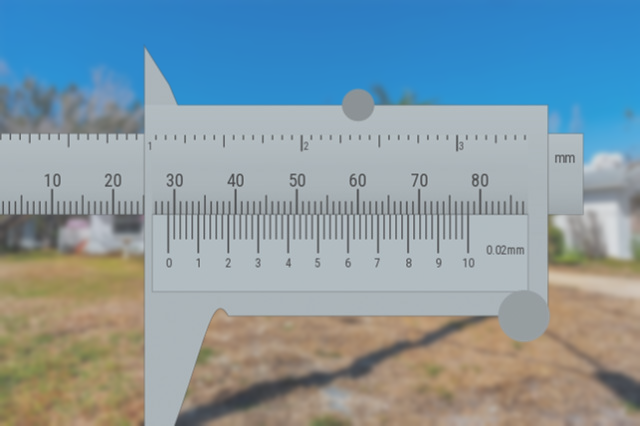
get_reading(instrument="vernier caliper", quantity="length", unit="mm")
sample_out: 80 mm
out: 29.0 mm
